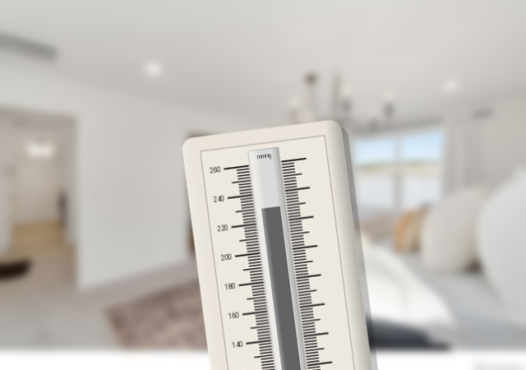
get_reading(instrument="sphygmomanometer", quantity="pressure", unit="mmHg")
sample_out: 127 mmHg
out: 230 mmHg
